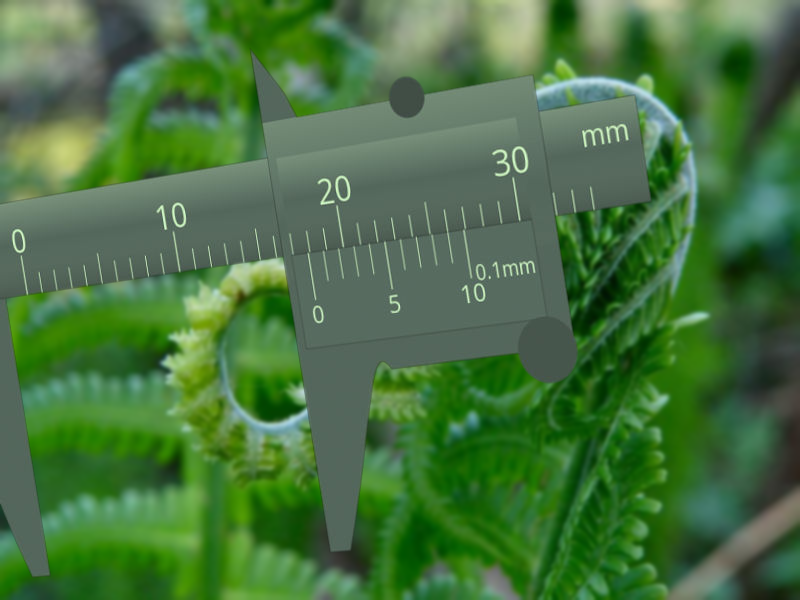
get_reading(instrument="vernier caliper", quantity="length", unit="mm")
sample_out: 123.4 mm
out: 17.9 mm
